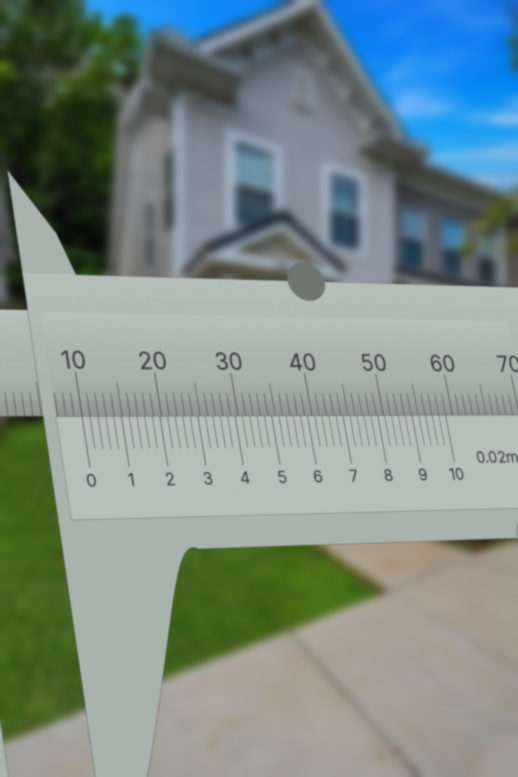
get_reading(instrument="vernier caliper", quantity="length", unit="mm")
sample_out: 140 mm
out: 10.0 mm
